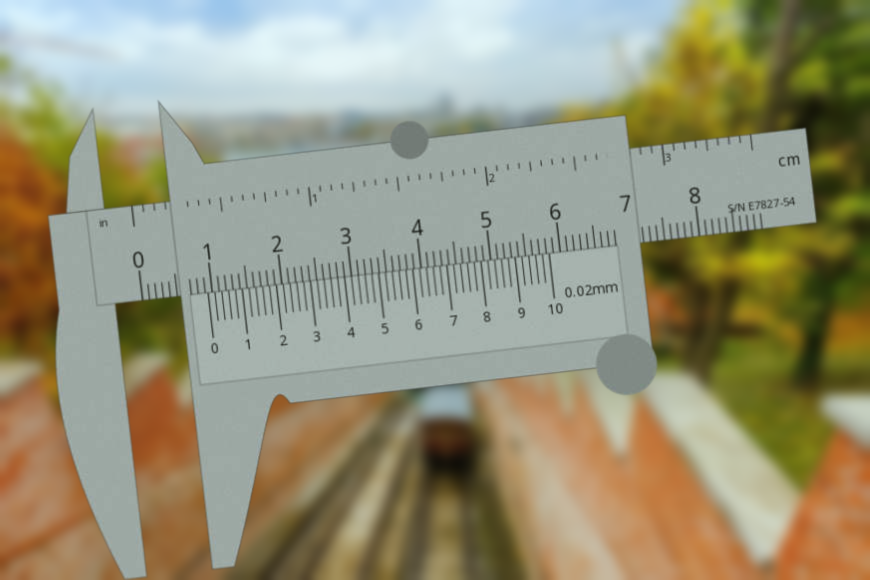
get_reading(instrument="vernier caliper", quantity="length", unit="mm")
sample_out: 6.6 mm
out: 9.4 mm
